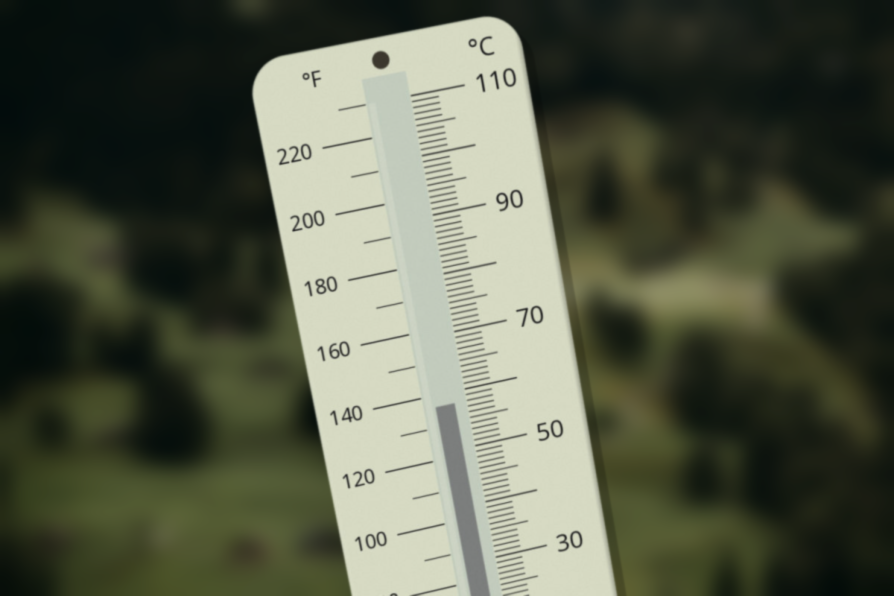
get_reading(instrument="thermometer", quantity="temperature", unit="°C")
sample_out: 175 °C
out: 58 °C
